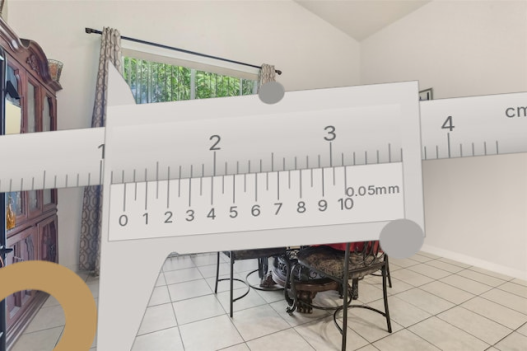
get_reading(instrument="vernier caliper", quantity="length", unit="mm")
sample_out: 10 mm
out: 12.2 mm
